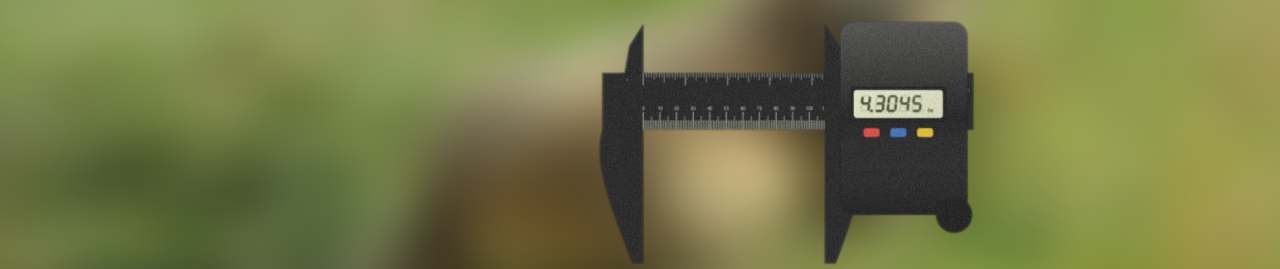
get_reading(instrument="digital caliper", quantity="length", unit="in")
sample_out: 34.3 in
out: 4.3045 in
